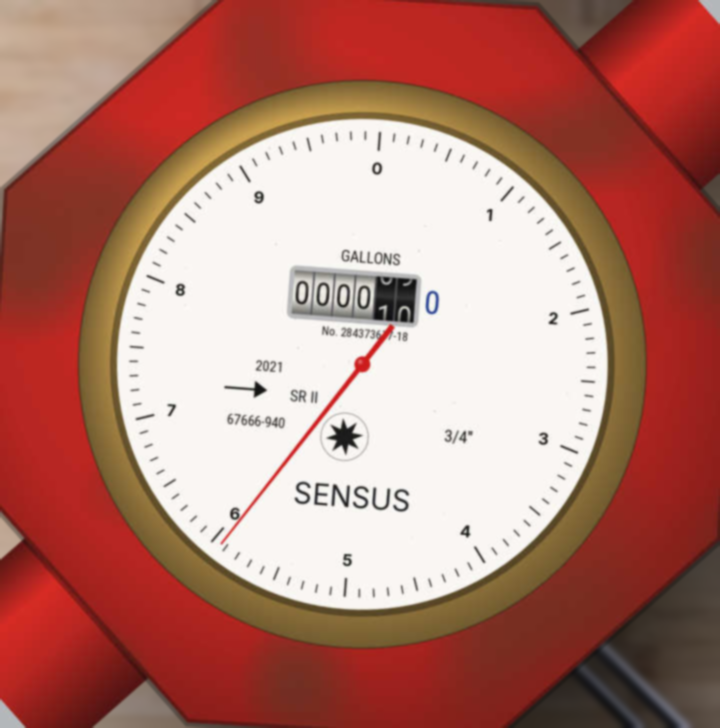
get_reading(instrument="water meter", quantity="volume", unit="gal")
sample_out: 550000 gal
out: 95.9 gal
